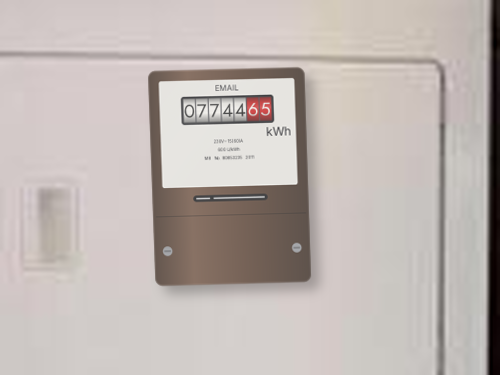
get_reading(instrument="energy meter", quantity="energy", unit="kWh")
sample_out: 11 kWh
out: 7744.65 kWh
